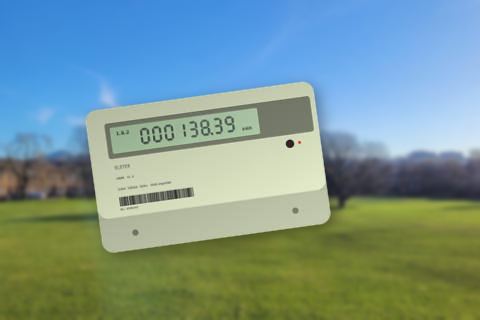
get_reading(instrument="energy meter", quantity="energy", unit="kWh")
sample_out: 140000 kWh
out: 138.39 kWh
